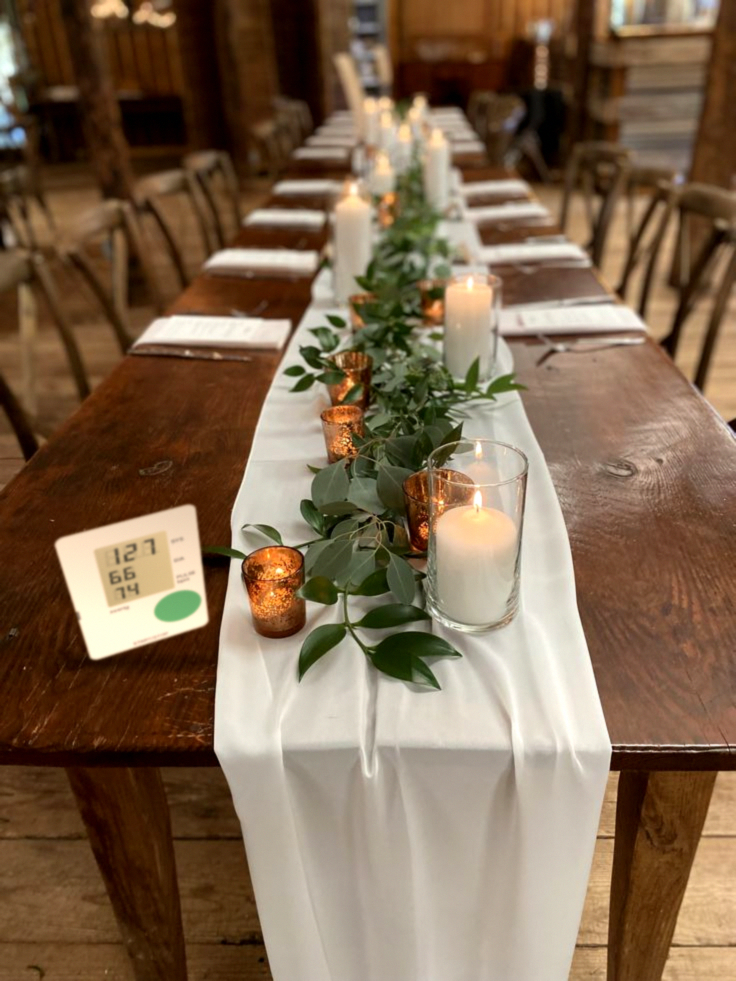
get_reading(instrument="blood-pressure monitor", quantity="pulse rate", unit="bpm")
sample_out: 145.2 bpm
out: 74 bpm
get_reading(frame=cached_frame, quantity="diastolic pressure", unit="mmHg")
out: 66 mmHg
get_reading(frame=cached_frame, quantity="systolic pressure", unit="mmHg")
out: 127 mmHg
